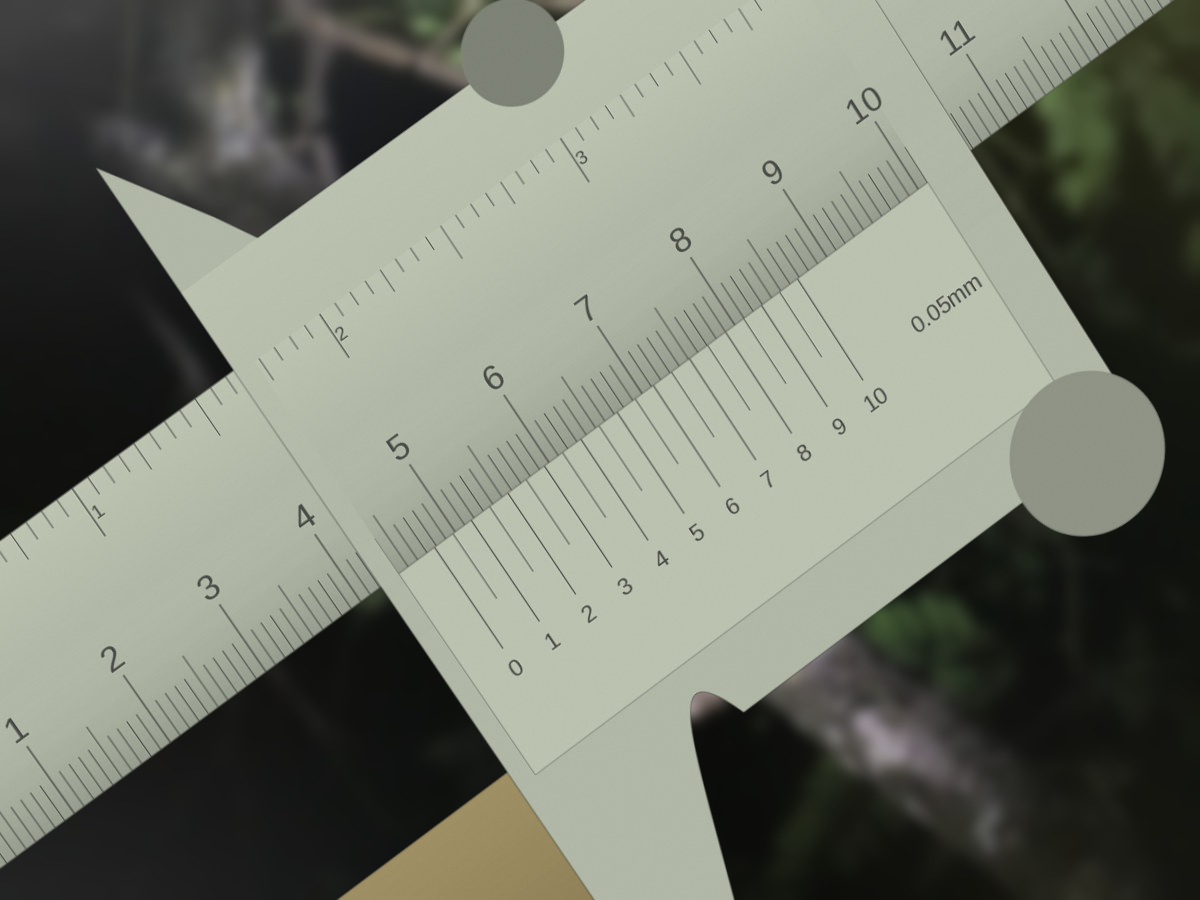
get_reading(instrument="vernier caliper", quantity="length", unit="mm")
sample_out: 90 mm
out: 47.8 mm
